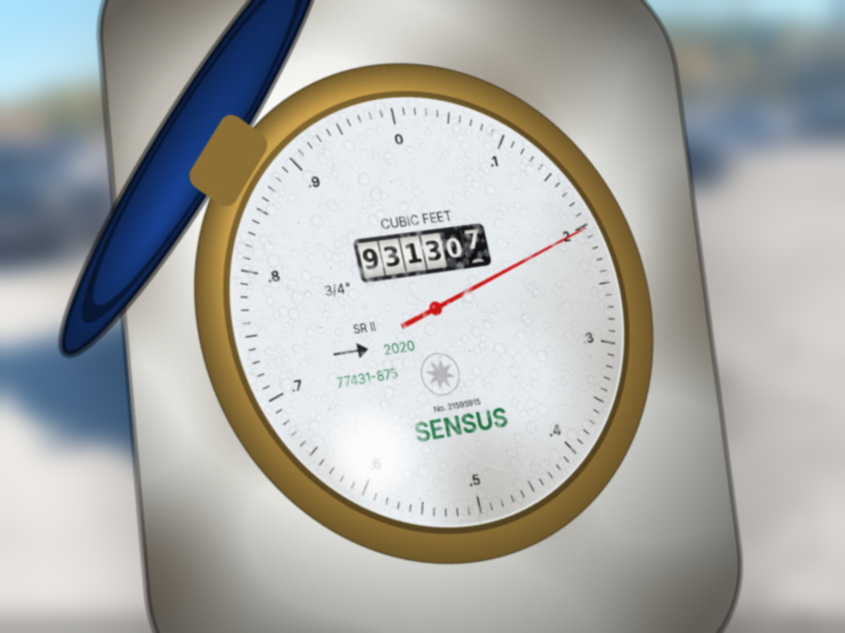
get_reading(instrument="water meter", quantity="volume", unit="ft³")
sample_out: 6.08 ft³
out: 931307.20 ft³
